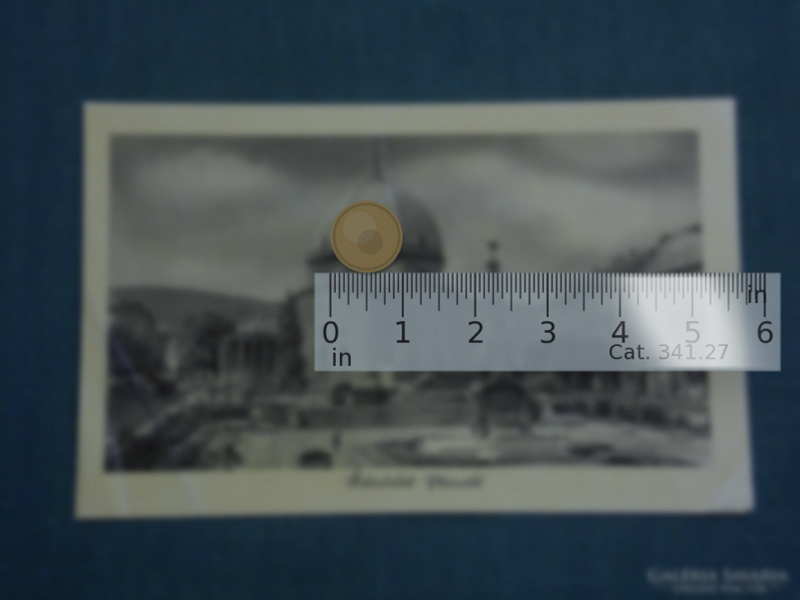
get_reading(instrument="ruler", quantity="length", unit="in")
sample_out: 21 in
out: 1 in
